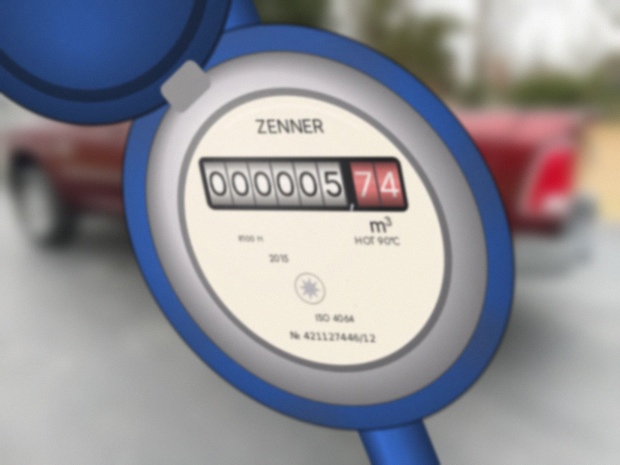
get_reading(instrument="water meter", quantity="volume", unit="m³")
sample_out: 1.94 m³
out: 5.74 m³
